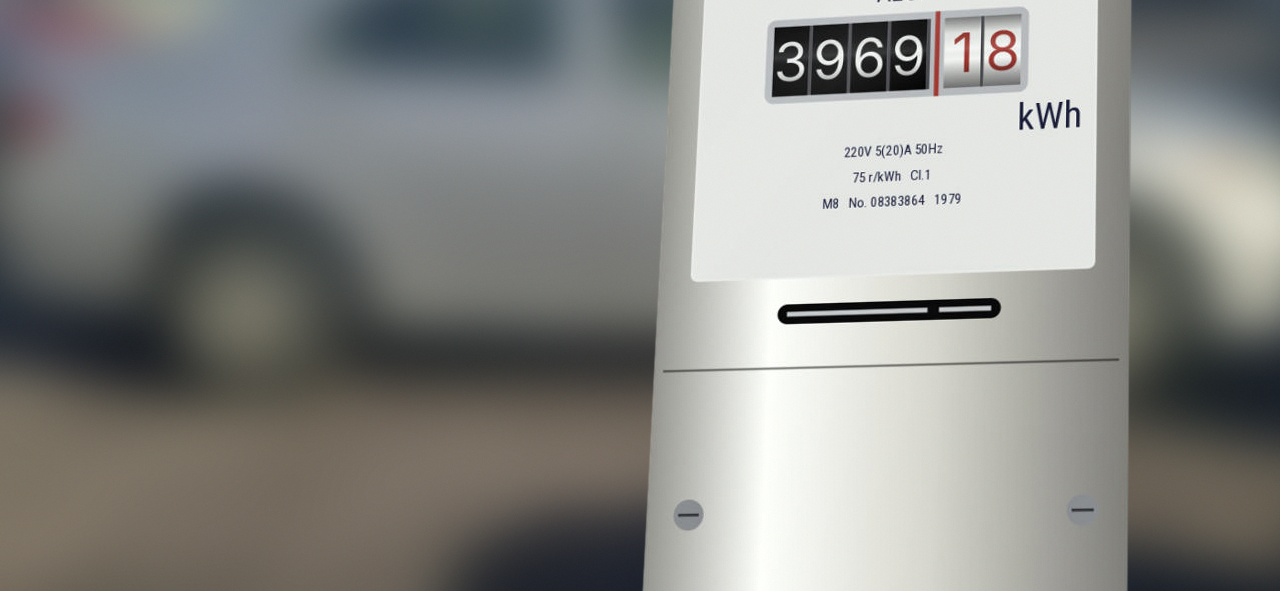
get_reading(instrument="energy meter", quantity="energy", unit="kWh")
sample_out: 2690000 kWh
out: 3969.18 kWh
